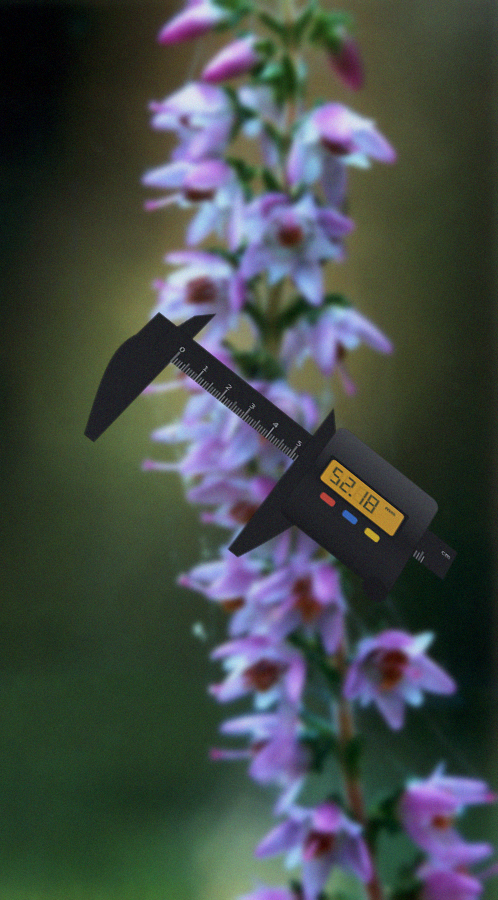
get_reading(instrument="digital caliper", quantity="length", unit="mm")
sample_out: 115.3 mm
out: 52.18 mm
